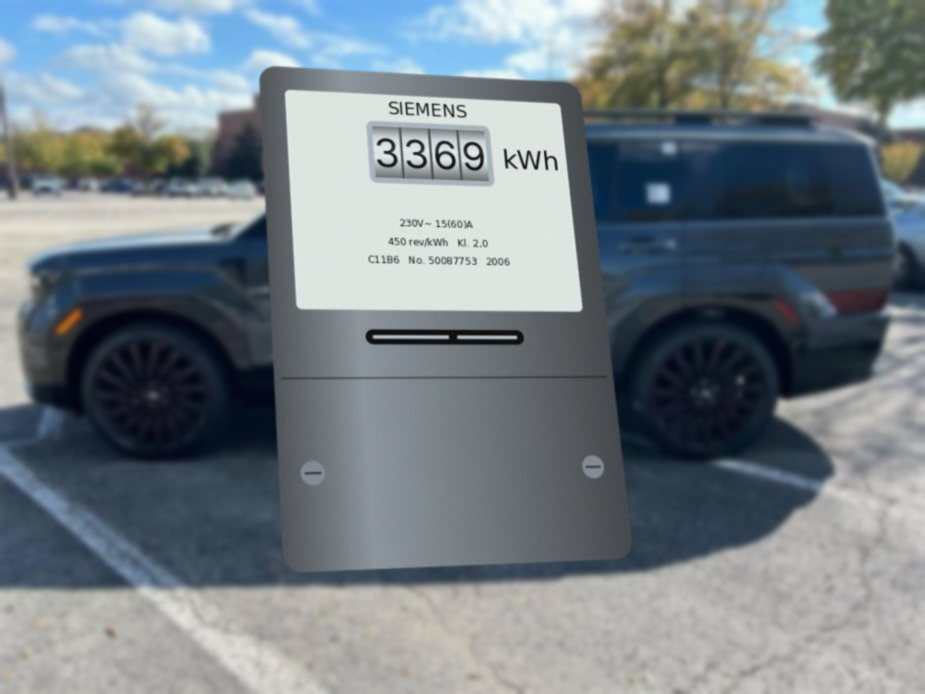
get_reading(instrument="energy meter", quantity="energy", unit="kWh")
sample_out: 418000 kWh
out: 3369 kWh
